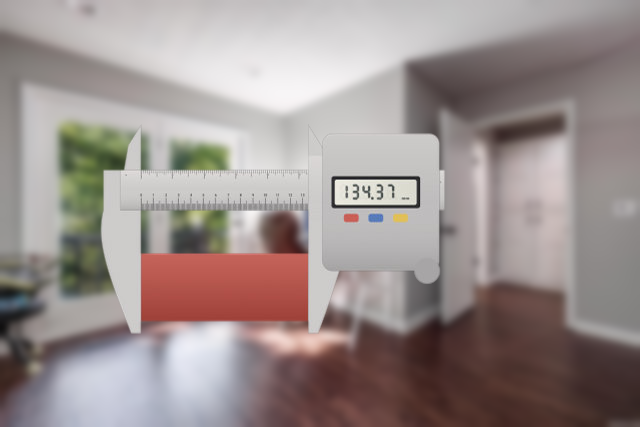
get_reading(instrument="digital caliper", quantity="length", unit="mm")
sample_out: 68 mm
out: 134.37 mm
